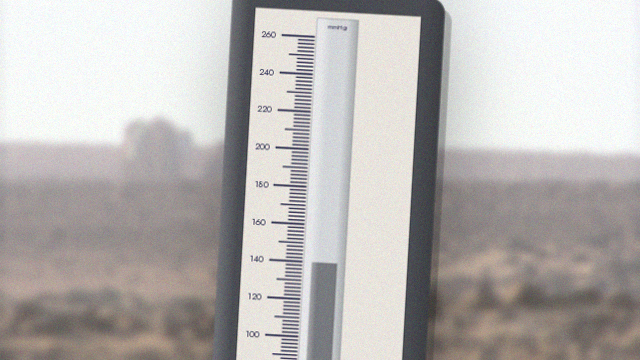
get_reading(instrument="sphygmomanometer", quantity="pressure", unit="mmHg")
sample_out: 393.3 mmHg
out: 140 mmHg
